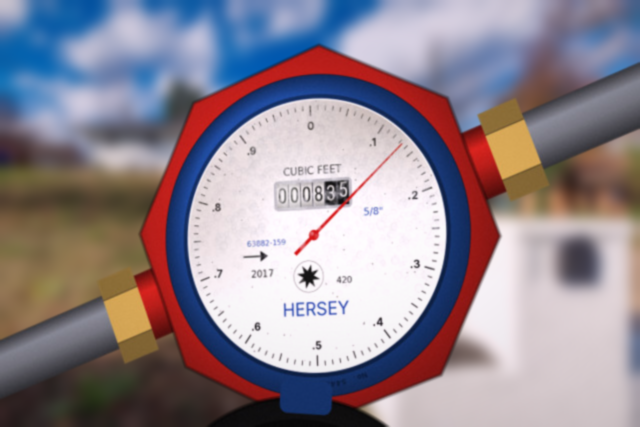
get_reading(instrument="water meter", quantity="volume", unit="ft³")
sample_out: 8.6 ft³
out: 835.13 ft³
